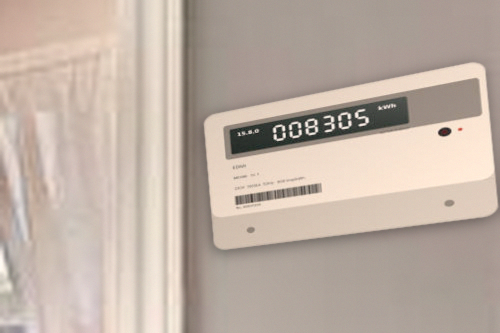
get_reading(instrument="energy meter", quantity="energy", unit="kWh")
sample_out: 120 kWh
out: 8305 kWh
